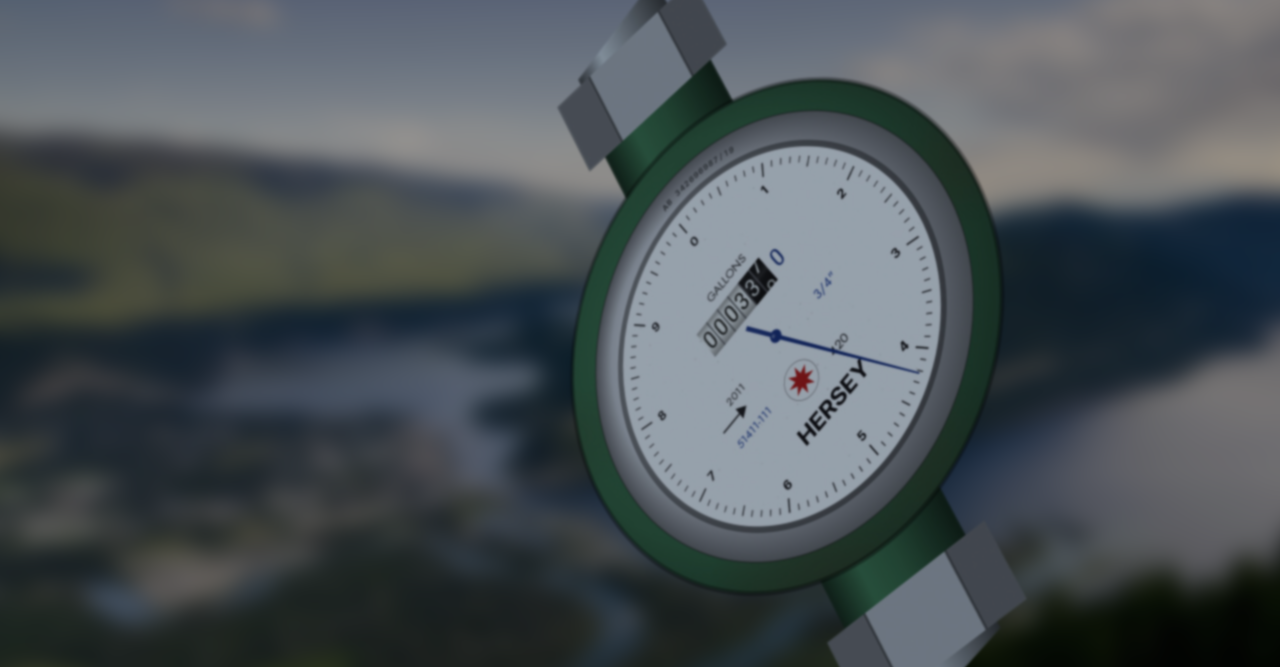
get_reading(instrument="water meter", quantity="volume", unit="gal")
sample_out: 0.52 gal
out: 3374.2 gal
